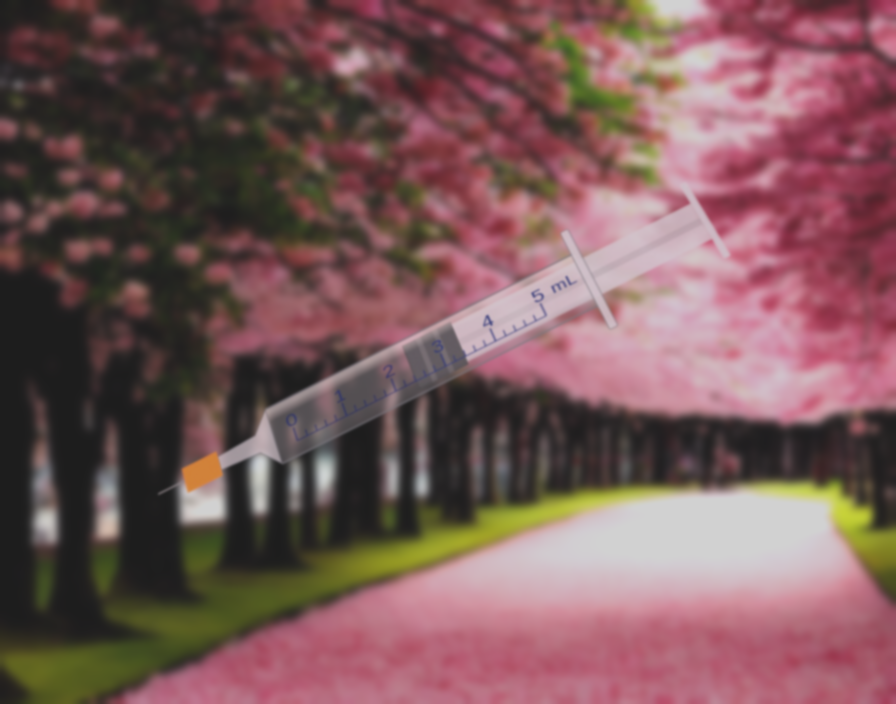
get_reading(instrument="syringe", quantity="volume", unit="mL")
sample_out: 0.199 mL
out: 2.4 mL
